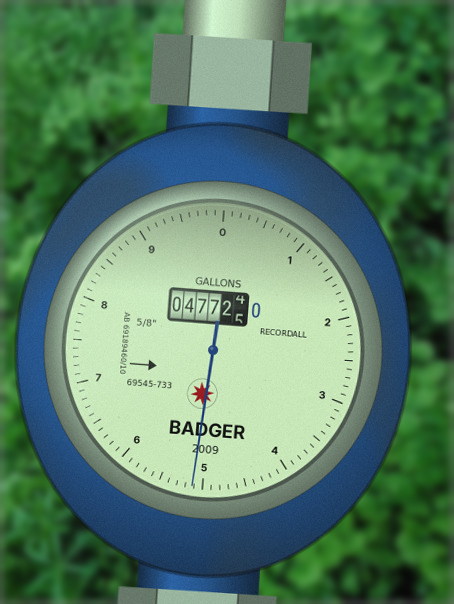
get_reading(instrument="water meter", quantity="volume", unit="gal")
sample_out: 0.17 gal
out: 477245.1 gal
